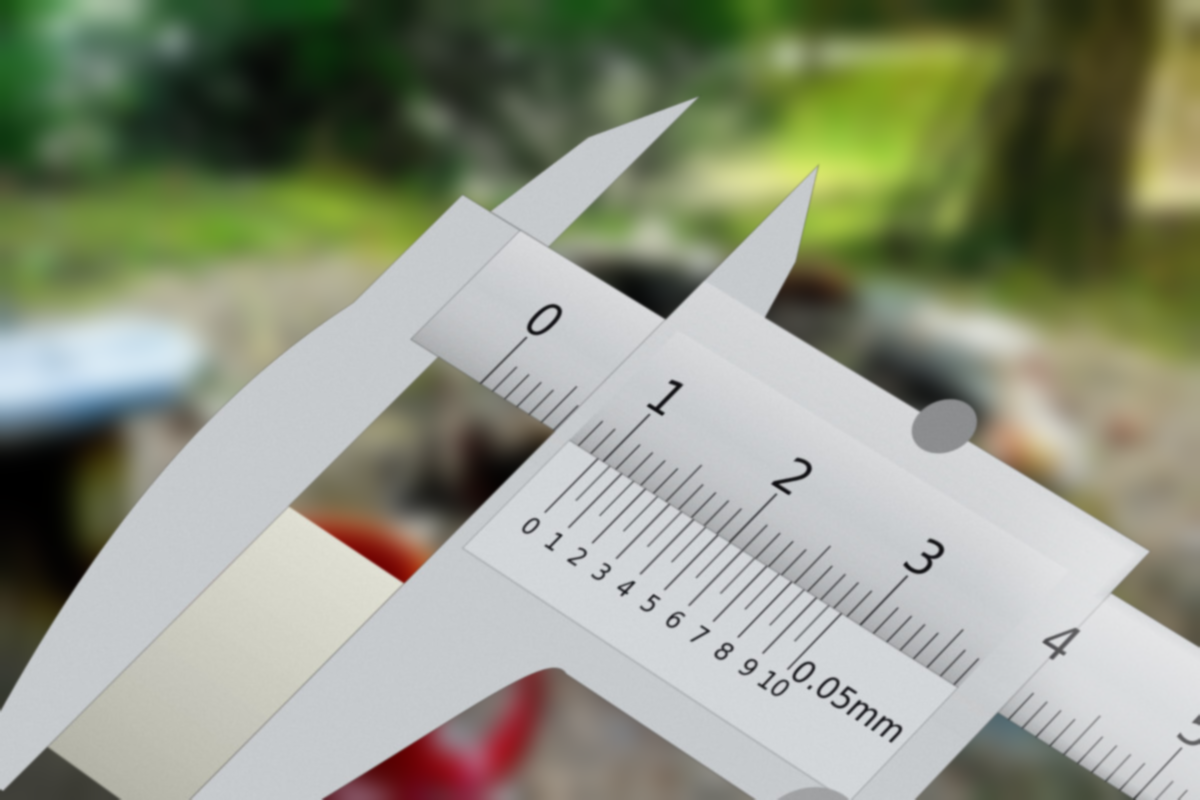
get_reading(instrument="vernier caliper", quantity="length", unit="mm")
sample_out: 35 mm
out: 9.6 mm
